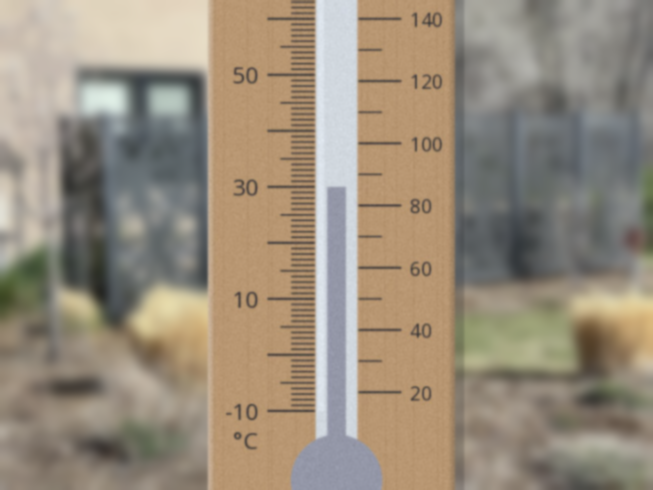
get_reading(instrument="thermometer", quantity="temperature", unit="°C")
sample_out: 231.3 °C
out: 30 °C
